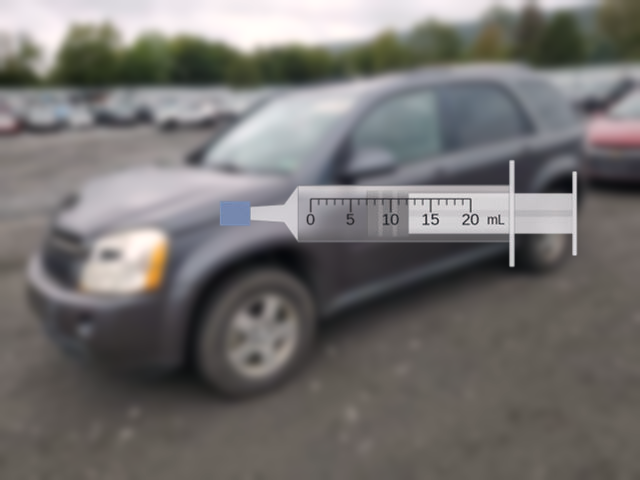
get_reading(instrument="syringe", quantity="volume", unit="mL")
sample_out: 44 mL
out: 7 mL
